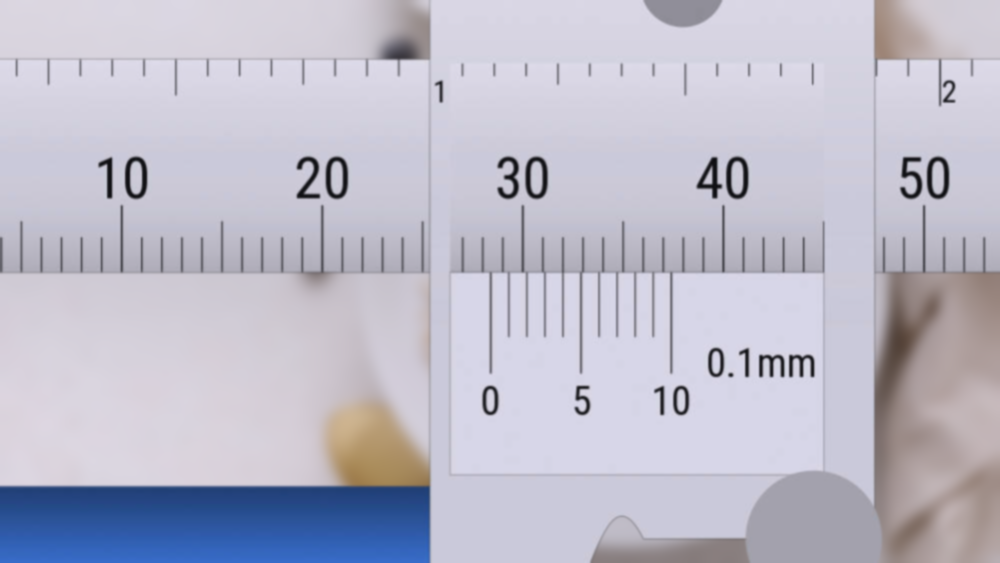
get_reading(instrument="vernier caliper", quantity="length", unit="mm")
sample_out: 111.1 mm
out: 28.4 mm
